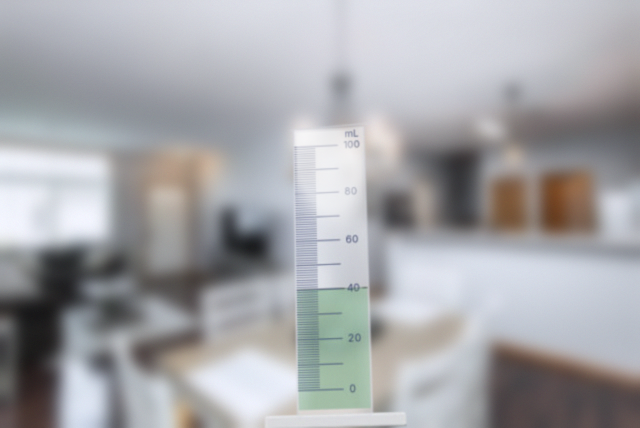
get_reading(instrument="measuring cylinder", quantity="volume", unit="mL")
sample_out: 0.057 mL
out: 40 mL
